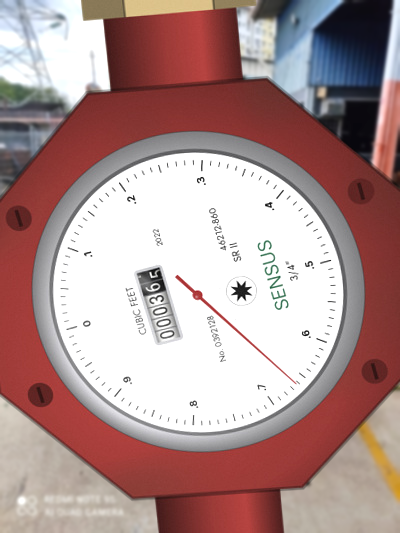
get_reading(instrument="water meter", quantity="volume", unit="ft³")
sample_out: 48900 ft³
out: 364.66 ft³
